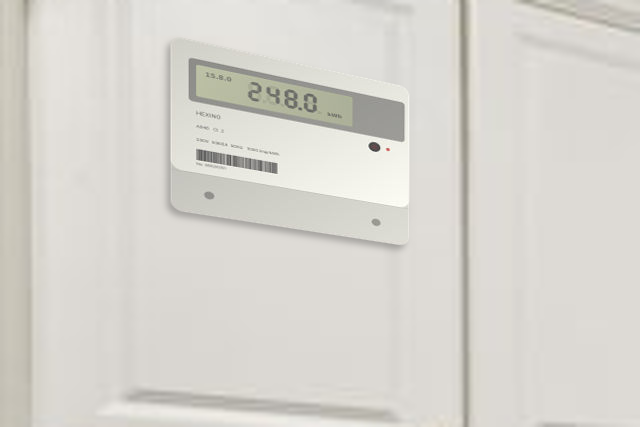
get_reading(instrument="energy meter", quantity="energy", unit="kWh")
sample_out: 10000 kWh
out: 248.0 kWh
